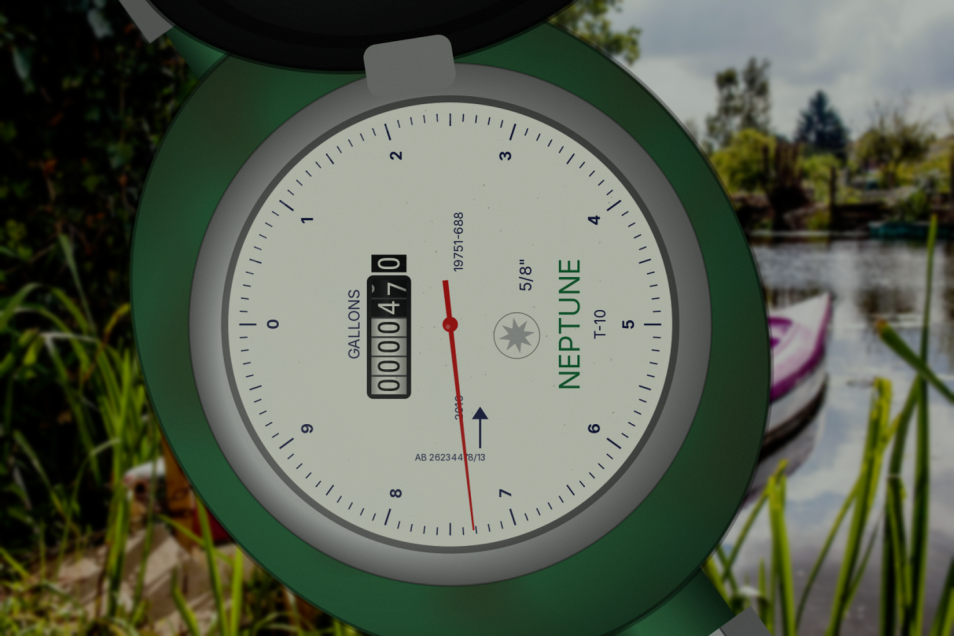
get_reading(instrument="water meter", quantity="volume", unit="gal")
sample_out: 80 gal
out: 467.3 gal
